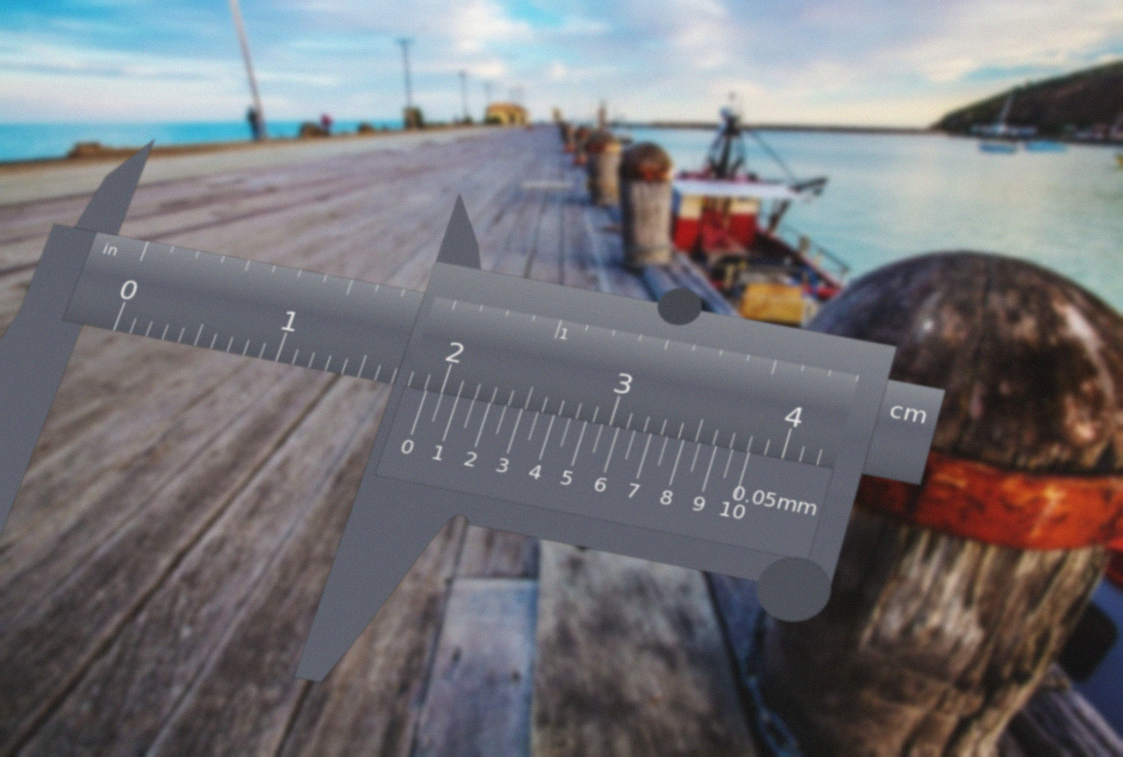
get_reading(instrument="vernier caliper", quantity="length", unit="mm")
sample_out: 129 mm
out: 19.1 mm
